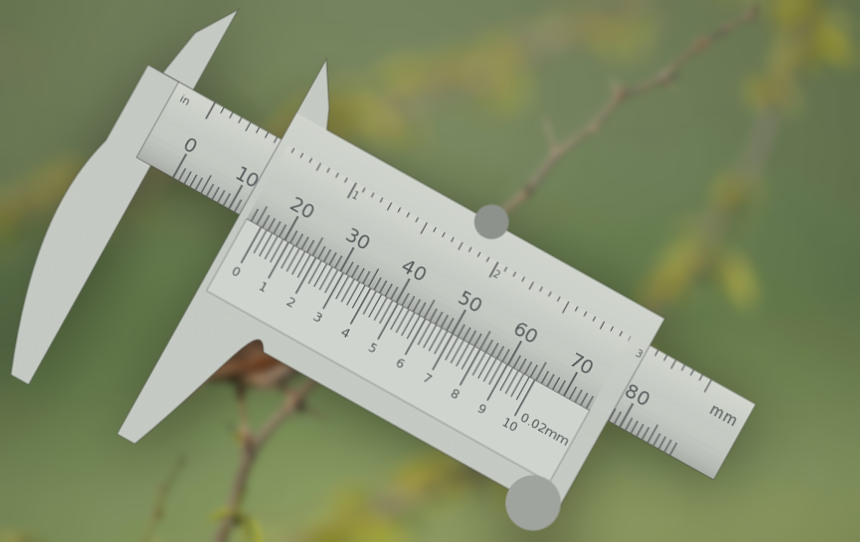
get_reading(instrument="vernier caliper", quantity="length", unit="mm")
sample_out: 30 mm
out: 15.8 mm
